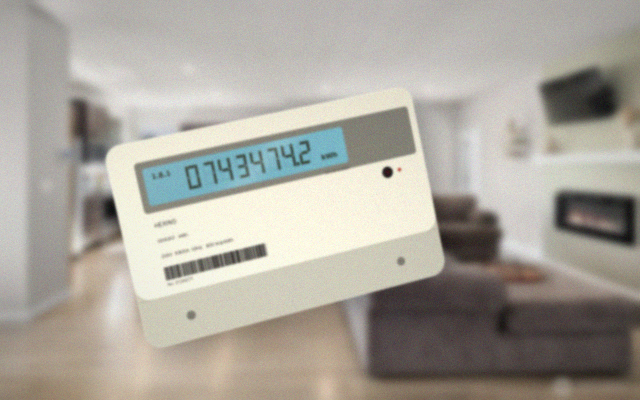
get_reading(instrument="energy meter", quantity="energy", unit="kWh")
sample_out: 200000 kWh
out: 743474.2 kWh
